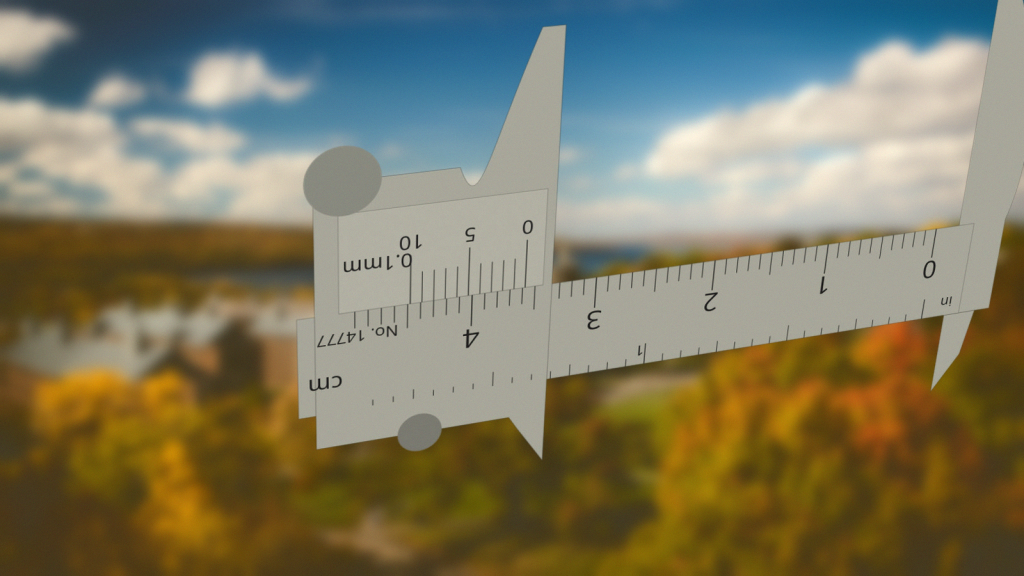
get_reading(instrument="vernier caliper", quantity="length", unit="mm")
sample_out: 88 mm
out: 35.8 mm
